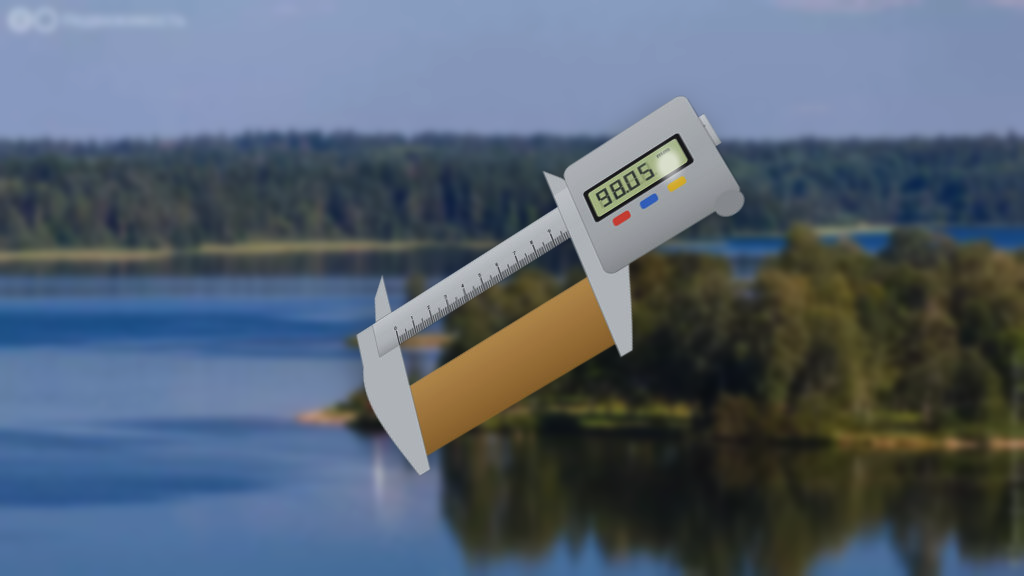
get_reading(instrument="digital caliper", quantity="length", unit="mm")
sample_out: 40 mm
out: 98.05 mm
